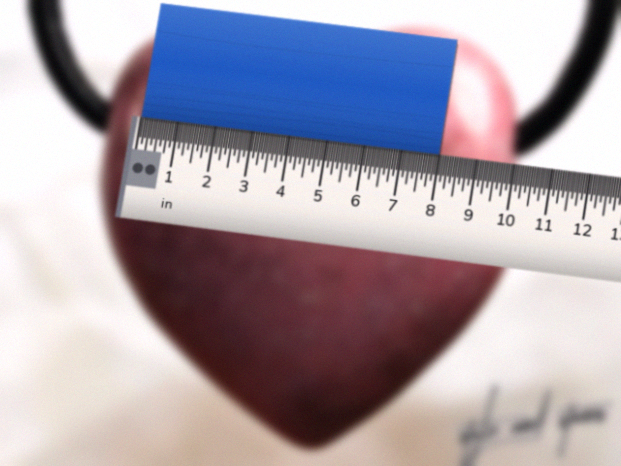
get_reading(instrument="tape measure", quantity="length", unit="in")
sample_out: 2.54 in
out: 8 in
